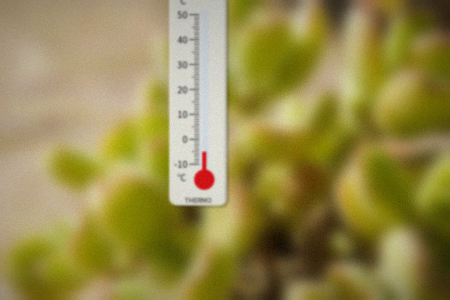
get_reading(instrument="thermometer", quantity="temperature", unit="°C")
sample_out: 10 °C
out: -5 °C
